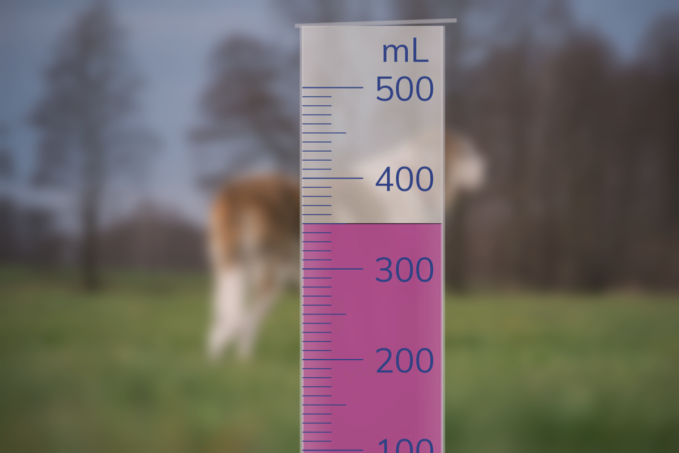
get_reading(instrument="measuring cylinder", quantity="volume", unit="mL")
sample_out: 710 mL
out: 350 mL
